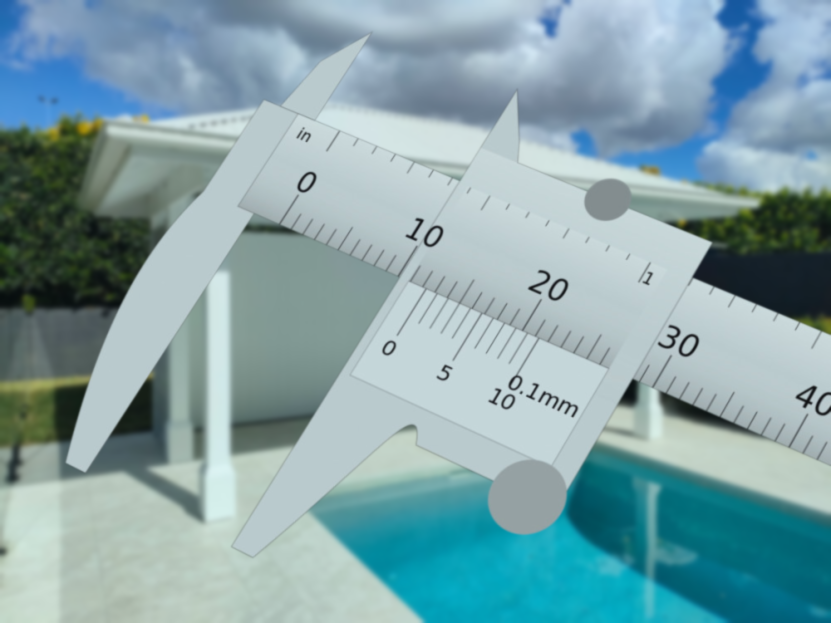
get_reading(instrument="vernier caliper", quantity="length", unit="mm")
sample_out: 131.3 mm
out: 12.3 mm
